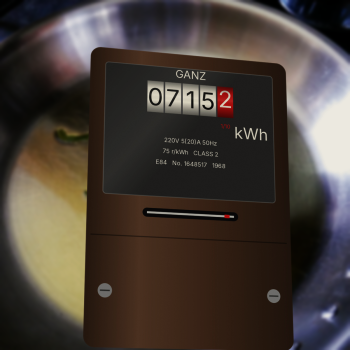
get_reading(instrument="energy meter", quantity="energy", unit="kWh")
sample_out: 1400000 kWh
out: 715.2 kWh
